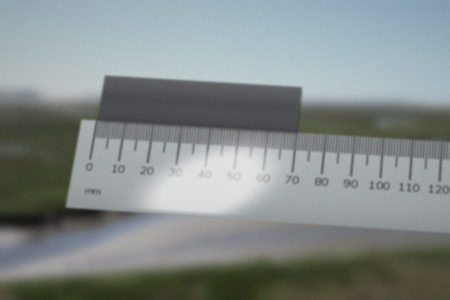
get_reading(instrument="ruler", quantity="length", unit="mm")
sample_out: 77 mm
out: 70 mm
